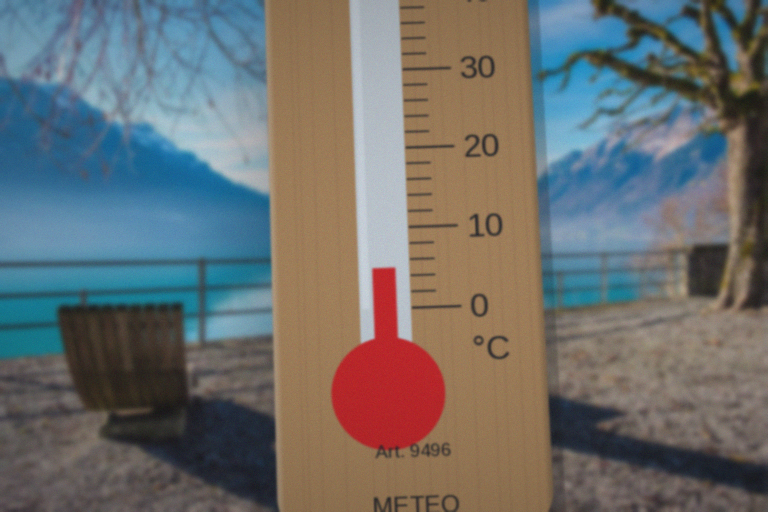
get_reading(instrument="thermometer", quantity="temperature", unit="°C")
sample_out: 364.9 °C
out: 5 °C
